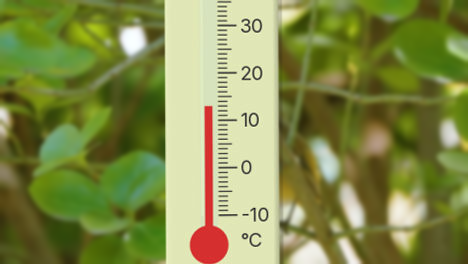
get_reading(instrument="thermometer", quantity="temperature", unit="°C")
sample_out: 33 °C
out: 13 °C
